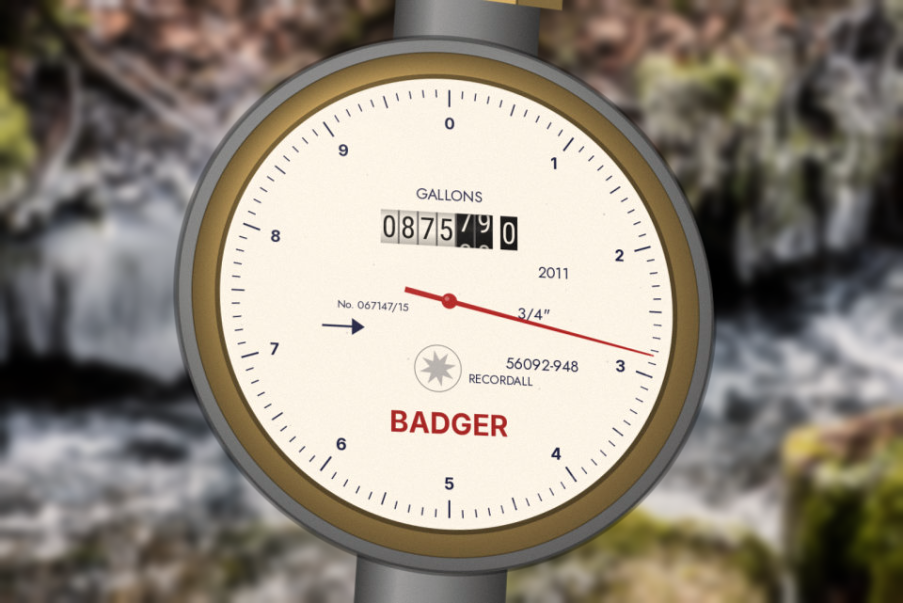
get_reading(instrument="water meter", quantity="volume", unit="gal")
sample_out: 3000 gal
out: 875792.8 gal
